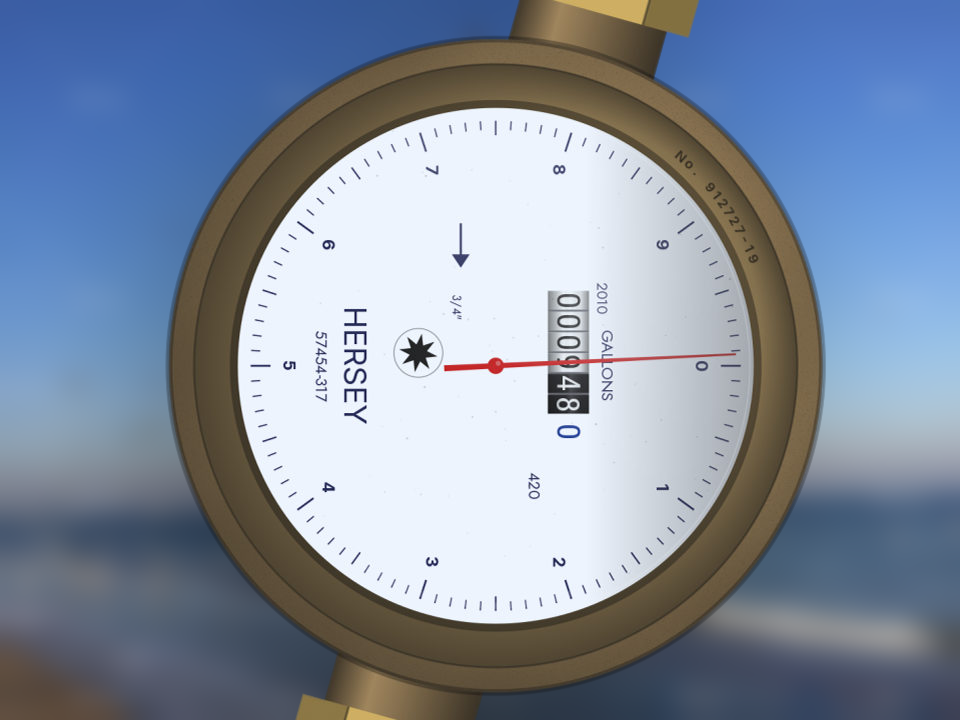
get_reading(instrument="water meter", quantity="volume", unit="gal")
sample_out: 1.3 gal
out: 9479.9 gal
